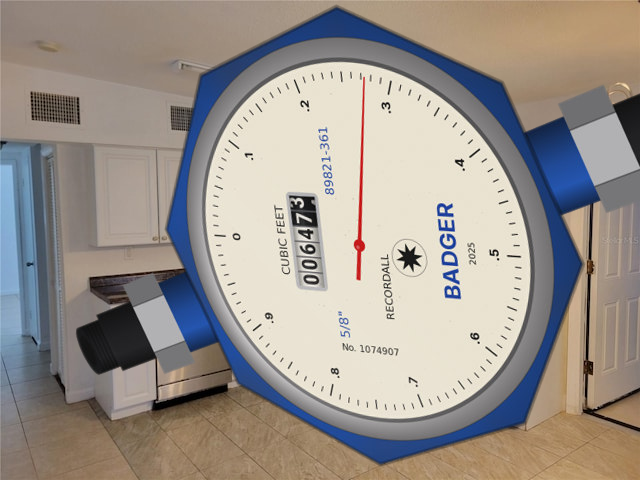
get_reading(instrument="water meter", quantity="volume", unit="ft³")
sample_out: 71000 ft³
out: 6473.27 ft³
